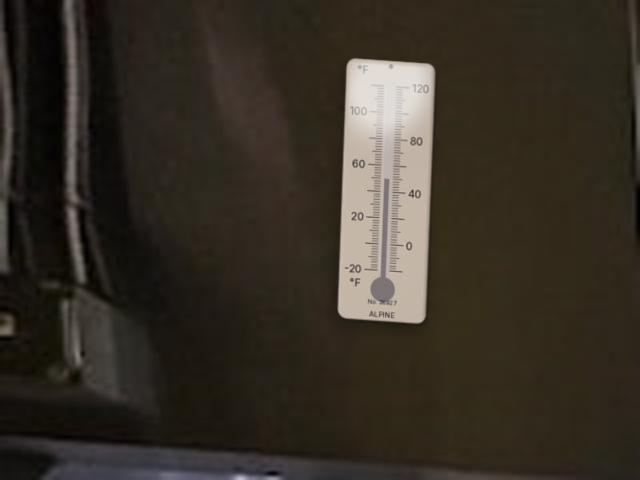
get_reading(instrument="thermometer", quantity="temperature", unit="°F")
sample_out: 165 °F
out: 50 °F
